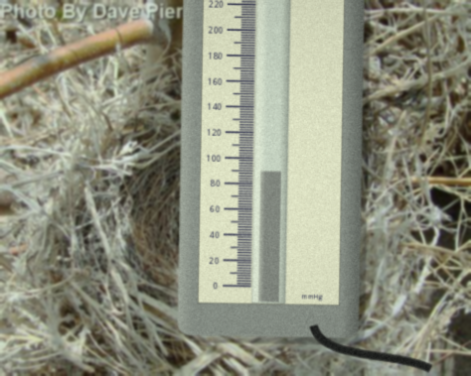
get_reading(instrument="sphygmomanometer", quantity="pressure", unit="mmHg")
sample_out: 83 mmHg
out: 90 mmHg
